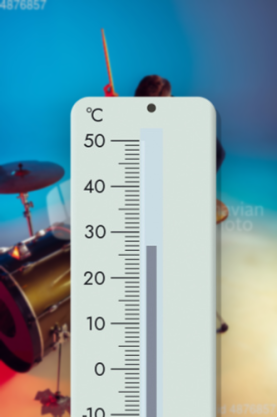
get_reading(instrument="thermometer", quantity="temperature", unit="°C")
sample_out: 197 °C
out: 27 °C
